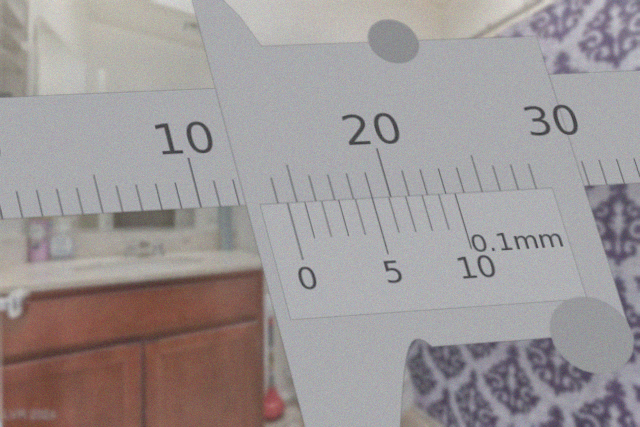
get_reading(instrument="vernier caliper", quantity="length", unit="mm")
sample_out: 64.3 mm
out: 14.5 mm
